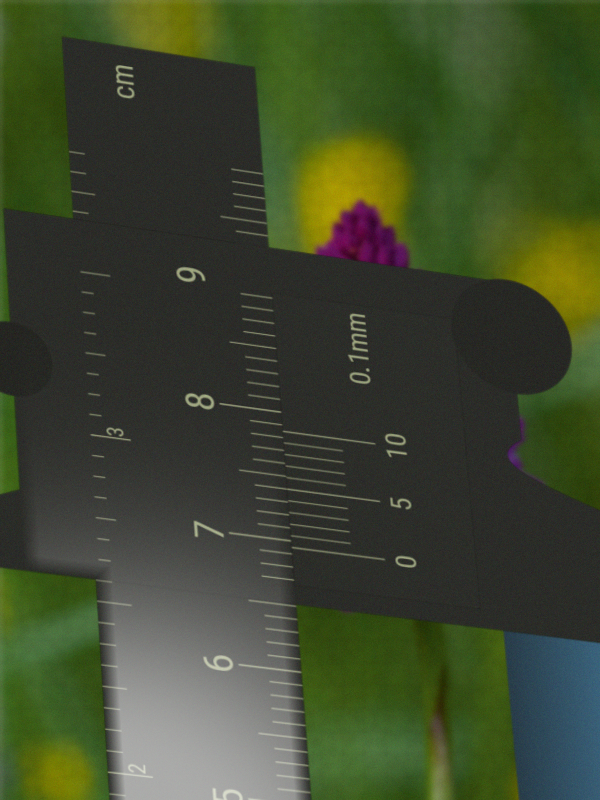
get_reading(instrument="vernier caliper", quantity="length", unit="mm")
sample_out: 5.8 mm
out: 69.5 mm
